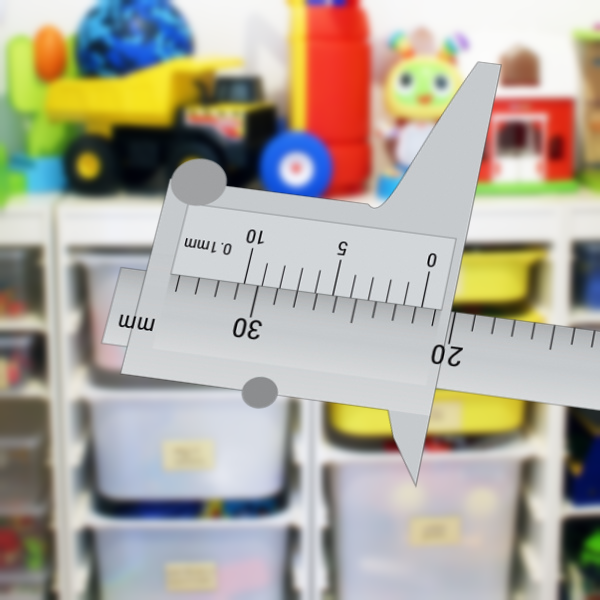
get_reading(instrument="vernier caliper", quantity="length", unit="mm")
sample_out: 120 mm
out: 21.7 mm
